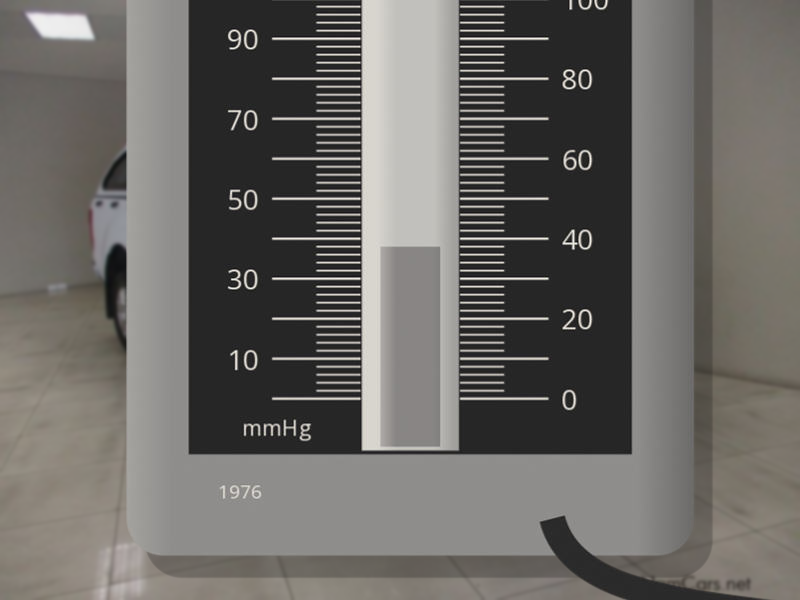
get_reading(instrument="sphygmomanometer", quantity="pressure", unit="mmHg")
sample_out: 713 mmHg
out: 38 mmHg
